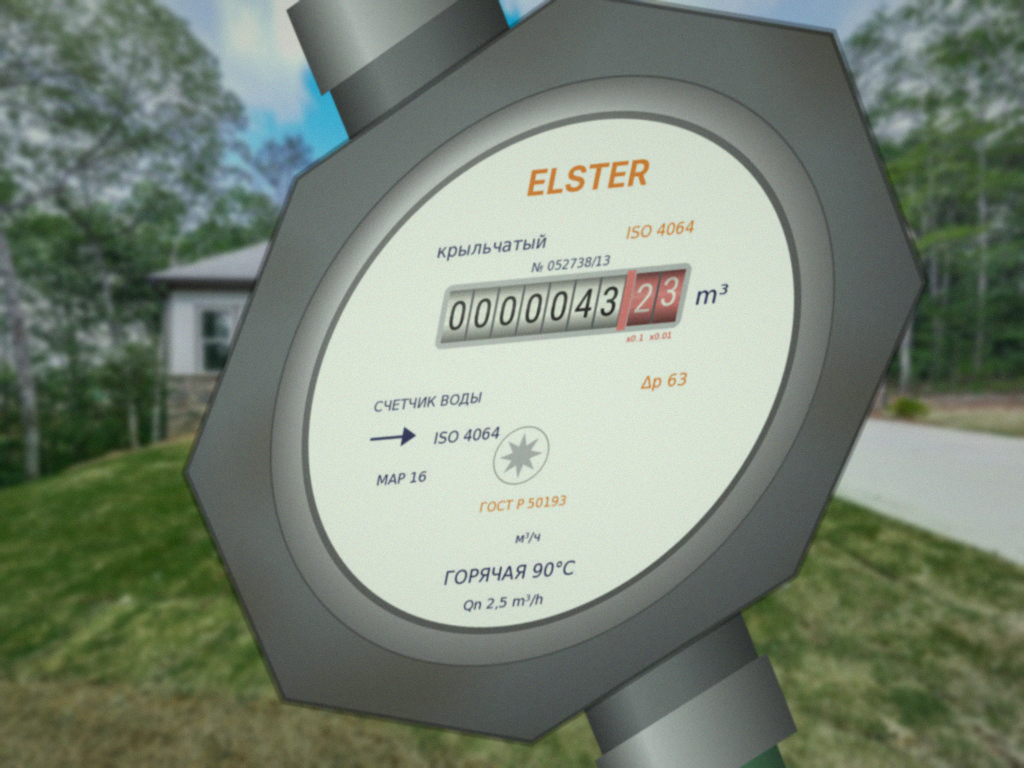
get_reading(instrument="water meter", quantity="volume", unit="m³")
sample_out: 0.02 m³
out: 43.23 m³
